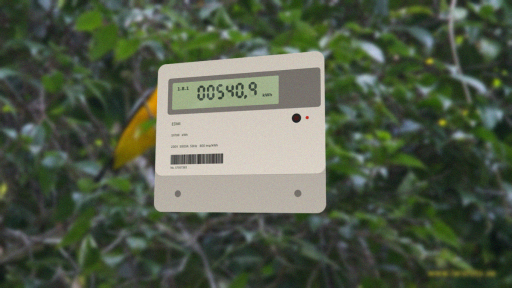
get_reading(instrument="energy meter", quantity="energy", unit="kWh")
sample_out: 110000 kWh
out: 540.9 kWh
